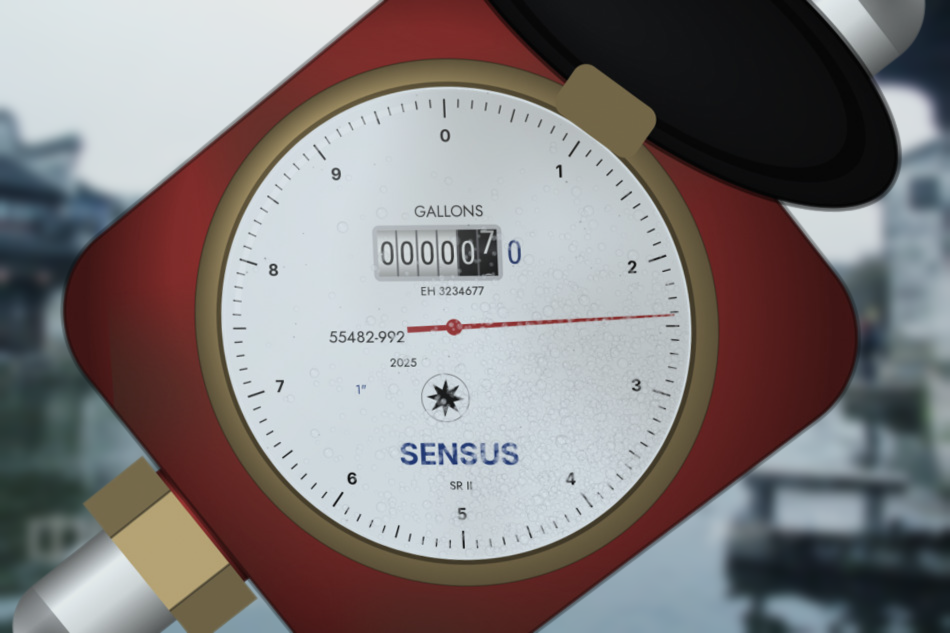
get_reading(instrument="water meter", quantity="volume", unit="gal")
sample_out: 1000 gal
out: 72.4 gal
